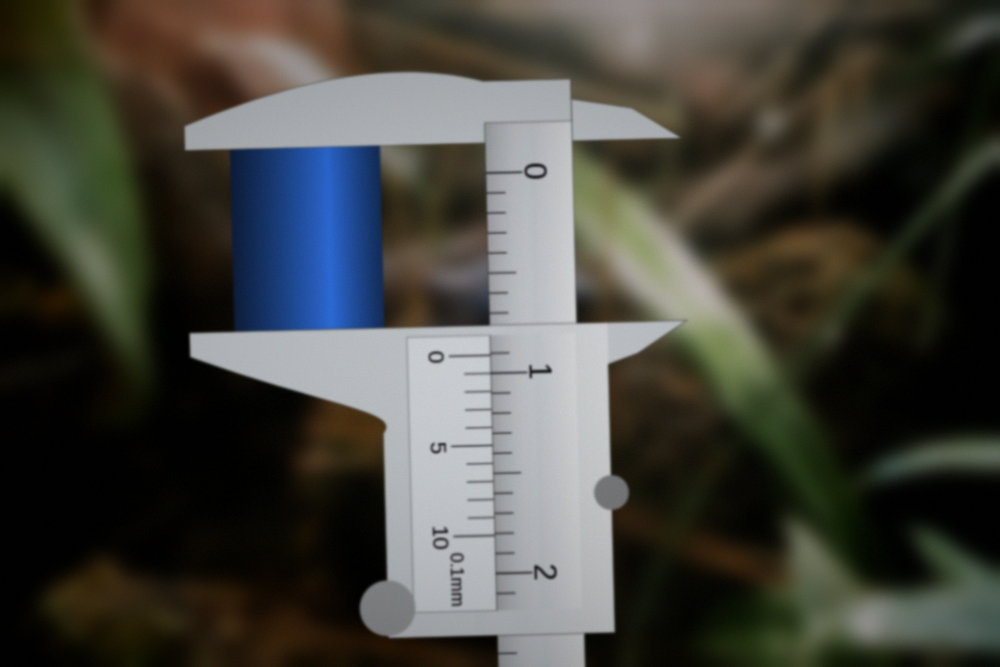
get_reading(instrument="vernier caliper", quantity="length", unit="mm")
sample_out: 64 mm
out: 9.1 mm
